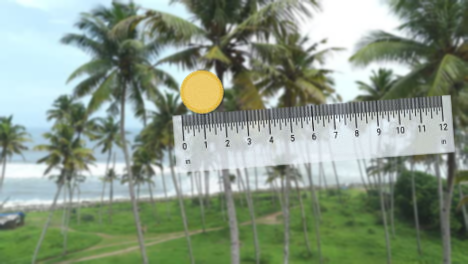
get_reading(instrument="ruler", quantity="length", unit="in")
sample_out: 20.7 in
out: 2 in
